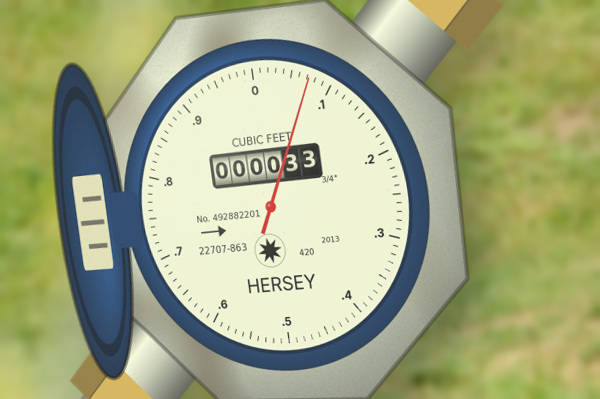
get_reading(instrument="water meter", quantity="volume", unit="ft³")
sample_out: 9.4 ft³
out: 33.07 ft³
